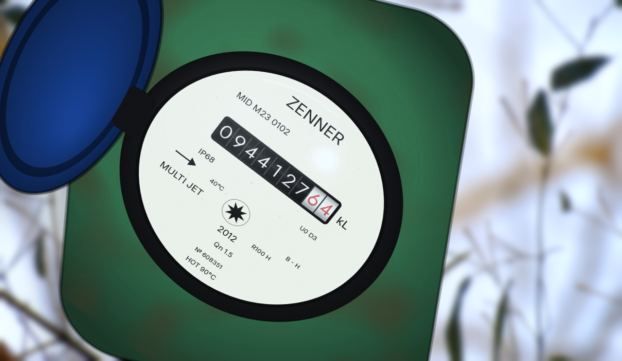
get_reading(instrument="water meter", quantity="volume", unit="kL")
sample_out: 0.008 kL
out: 944127.64 kL
